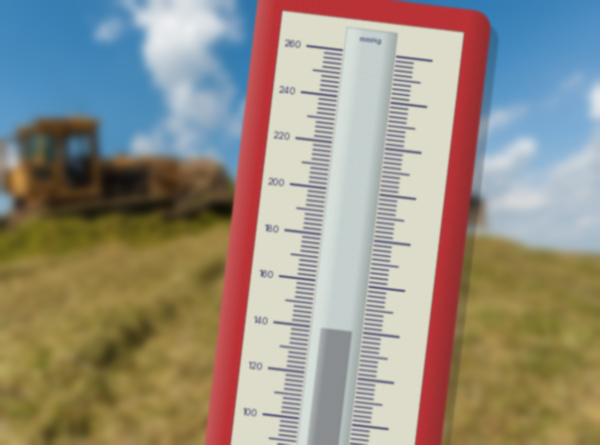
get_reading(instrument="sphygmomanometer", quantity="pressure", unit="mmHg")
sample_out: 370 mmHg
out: 140 mmHg
